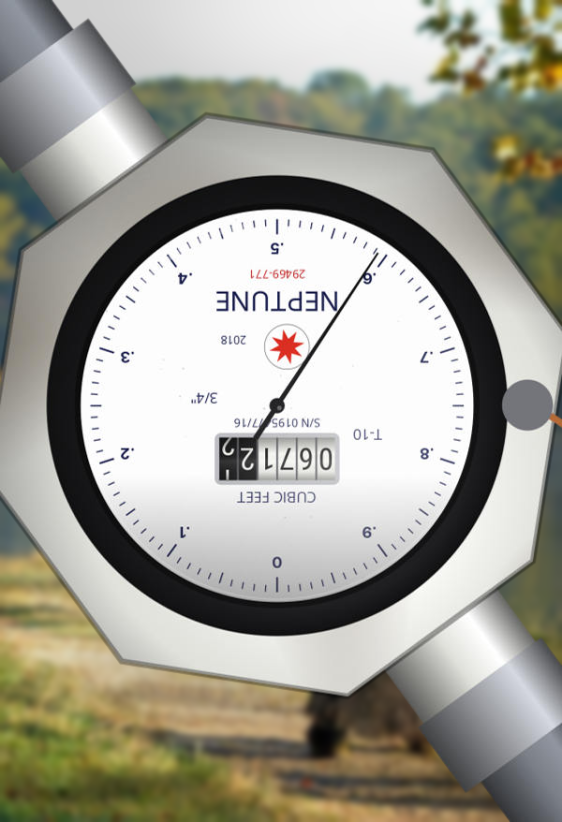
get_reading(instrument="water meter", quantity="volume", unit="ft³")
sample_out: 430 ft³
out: 67121.59 ft³
